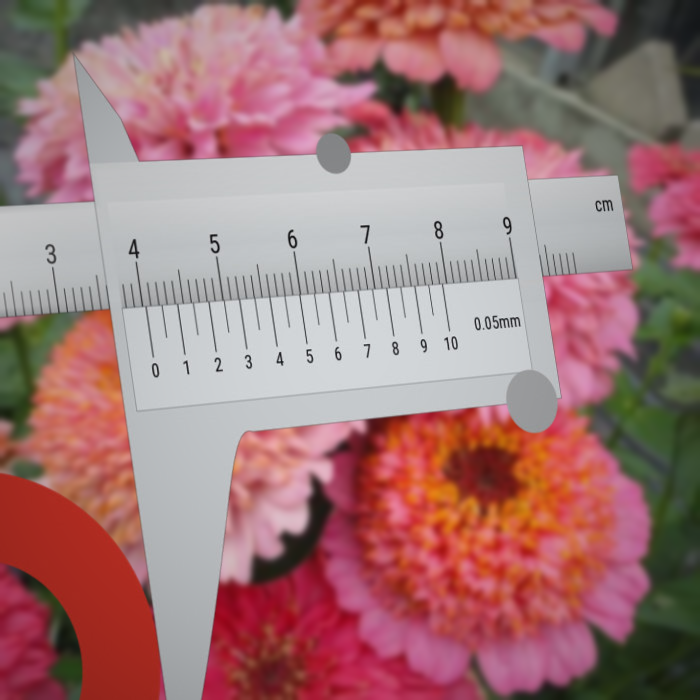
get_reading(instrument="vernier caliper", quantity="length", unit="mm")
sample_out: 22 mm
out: 40.4 mm
